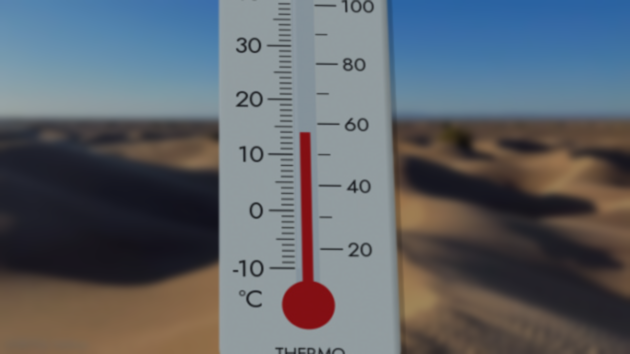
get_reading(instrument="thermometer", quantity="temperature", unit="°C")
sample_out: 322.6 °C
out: 14 °C
